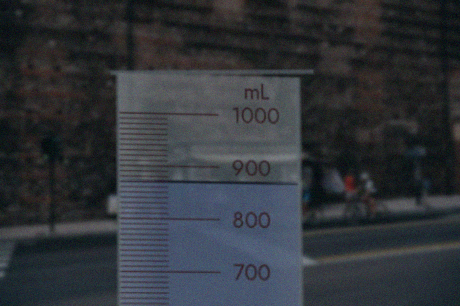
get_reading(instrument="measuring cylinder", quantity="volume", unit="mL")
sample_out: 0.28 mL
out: 870 mL
